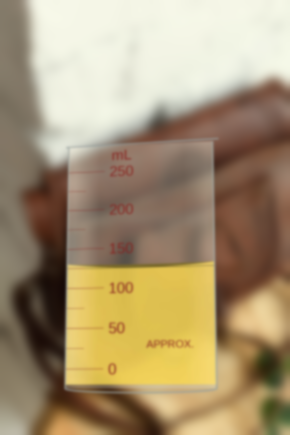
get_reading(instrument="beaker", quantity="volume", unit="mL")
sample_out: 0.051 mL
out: 125 mL
